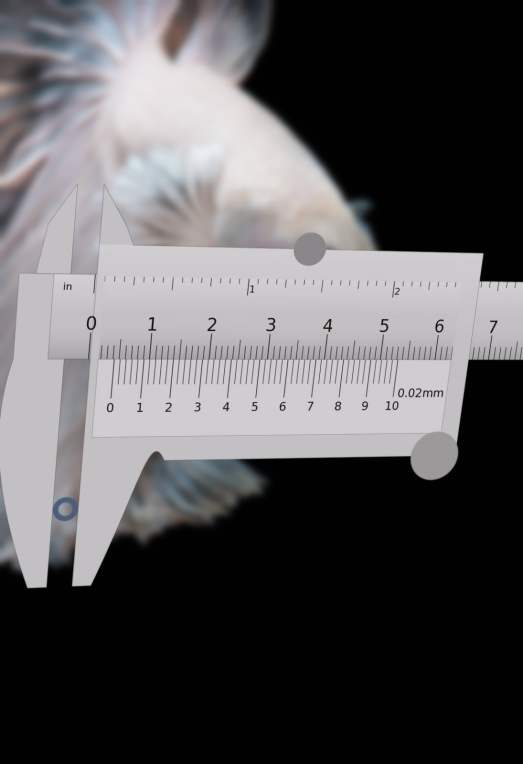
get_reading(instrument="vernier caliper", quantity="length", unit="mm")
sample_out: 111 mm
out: 4.2 mm
